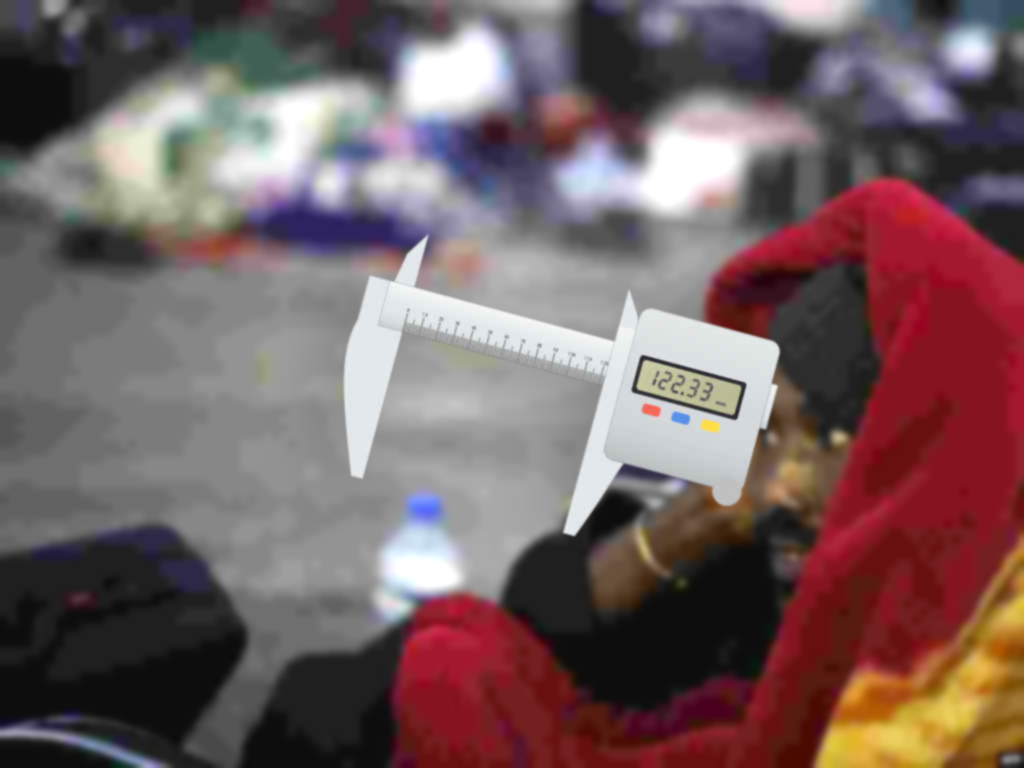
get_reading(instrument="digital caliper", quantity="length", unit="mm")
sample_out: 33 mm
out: 122.33 mm
